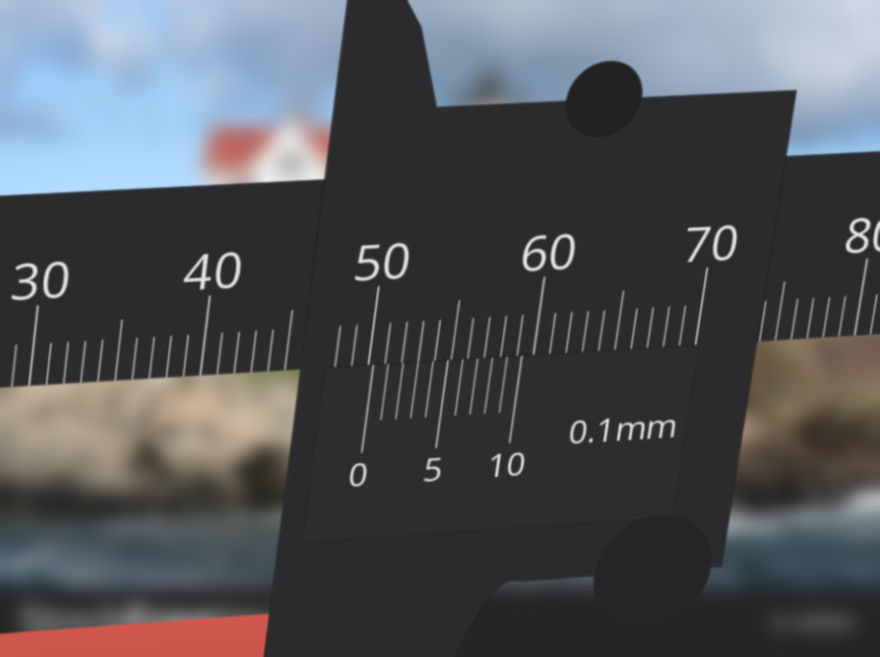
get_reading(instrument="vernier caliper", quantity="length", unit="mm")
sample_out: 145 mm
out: 50.3 mm
